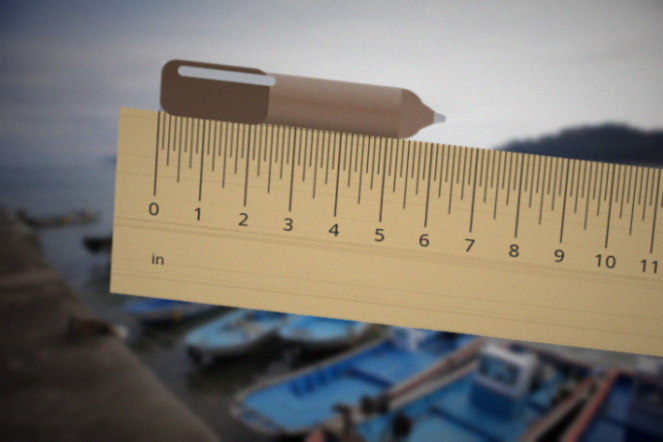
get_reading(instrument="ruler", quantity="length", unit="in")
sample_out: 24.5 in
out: 6.25 in
